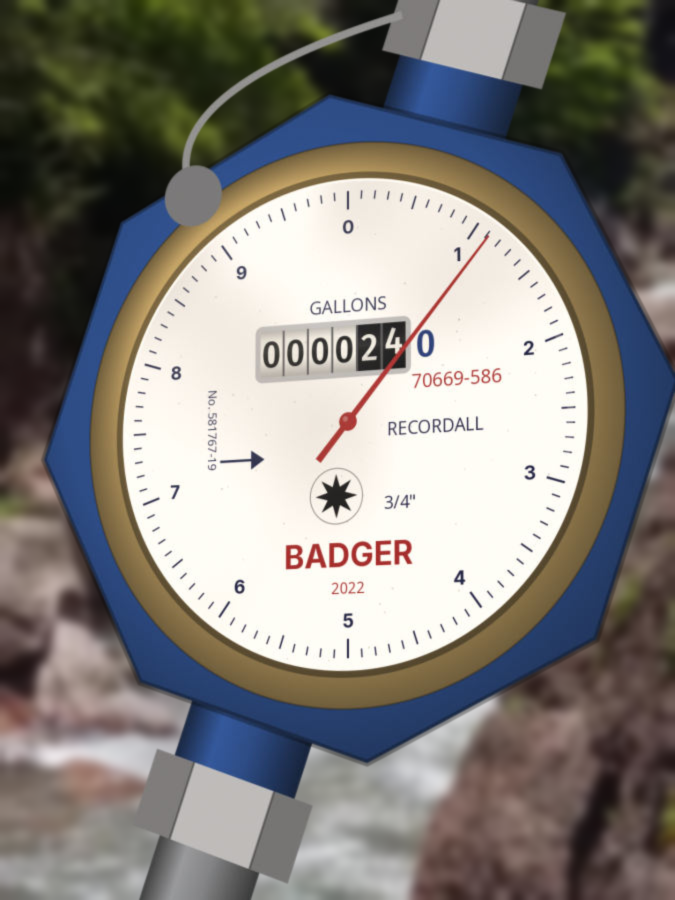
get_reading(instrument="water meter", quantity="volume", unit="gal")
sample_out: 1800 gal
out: 241.1 gal
